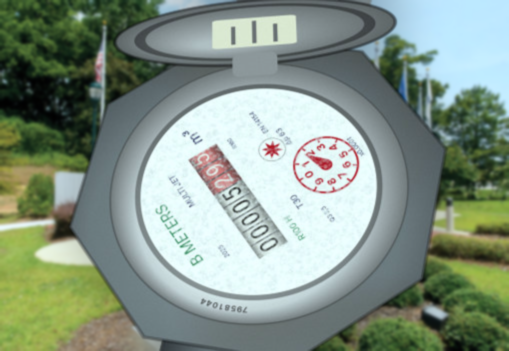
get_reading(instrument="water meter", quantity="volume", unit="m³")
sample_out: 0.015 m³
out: 5.2951 m³
